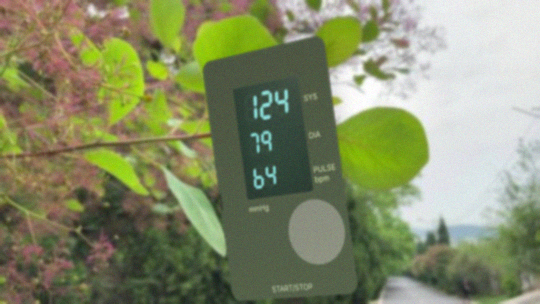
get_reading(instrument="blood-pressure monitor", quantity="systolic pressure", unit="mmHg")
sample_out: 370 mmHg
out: 124 mmHg
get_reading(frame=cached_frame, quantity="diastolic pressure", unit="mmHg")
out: 79 mmHg
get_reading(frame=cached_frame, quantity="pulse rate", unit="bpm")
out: 64 bpm
